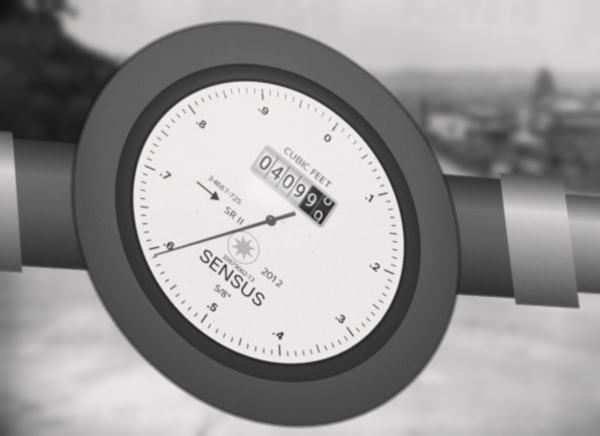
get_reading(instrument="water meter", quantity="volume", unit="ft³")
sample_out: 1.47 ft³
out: 40998.59 ft³
